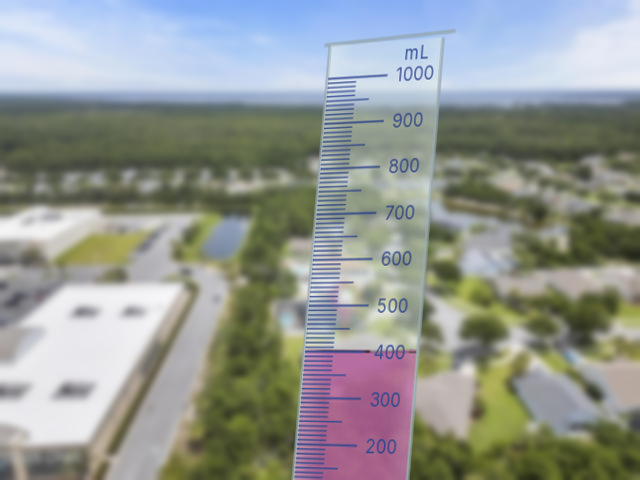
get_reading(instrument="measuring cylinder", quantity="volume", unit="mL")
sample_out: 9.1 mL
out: 400 mL
